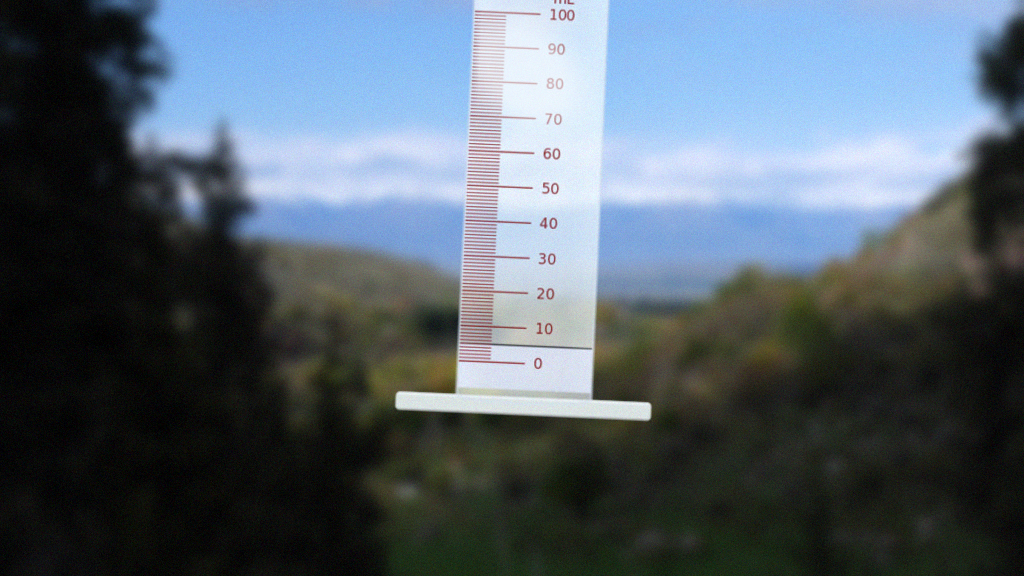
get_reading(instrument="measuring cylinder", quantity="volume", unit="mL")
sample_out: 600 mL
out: 5 mL
